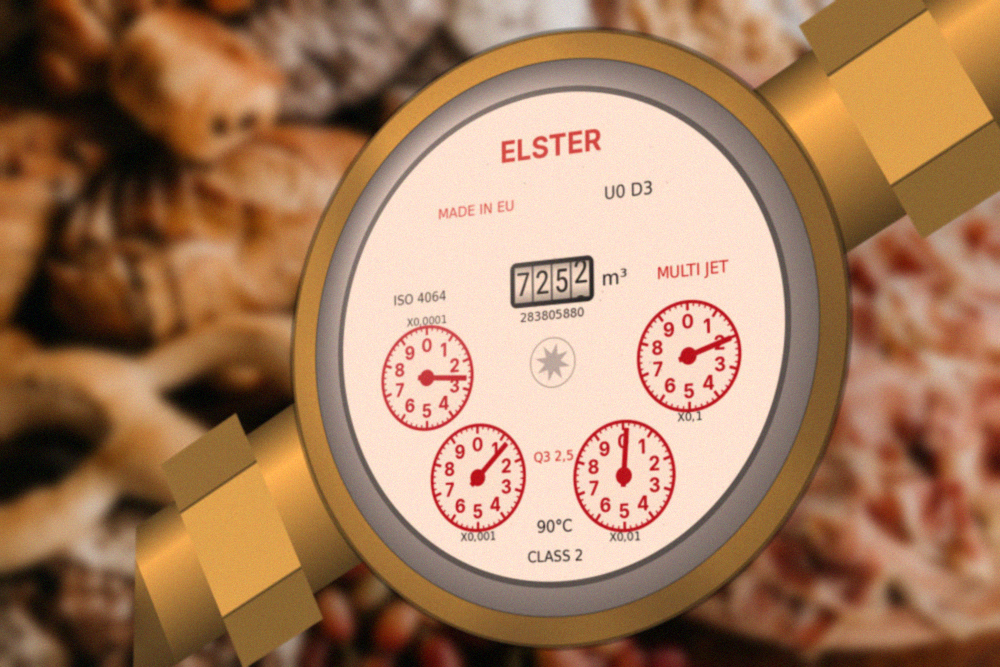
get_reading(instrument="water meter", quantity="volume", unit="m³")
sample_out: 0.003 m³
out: 7252.2012 m³
